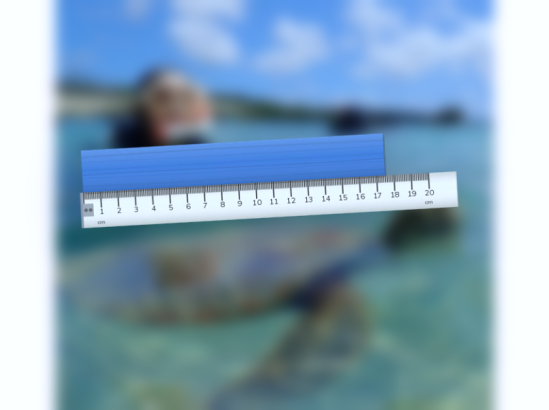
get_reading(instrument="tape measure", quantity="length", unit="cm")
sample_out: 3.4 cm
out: 17.5 cm
